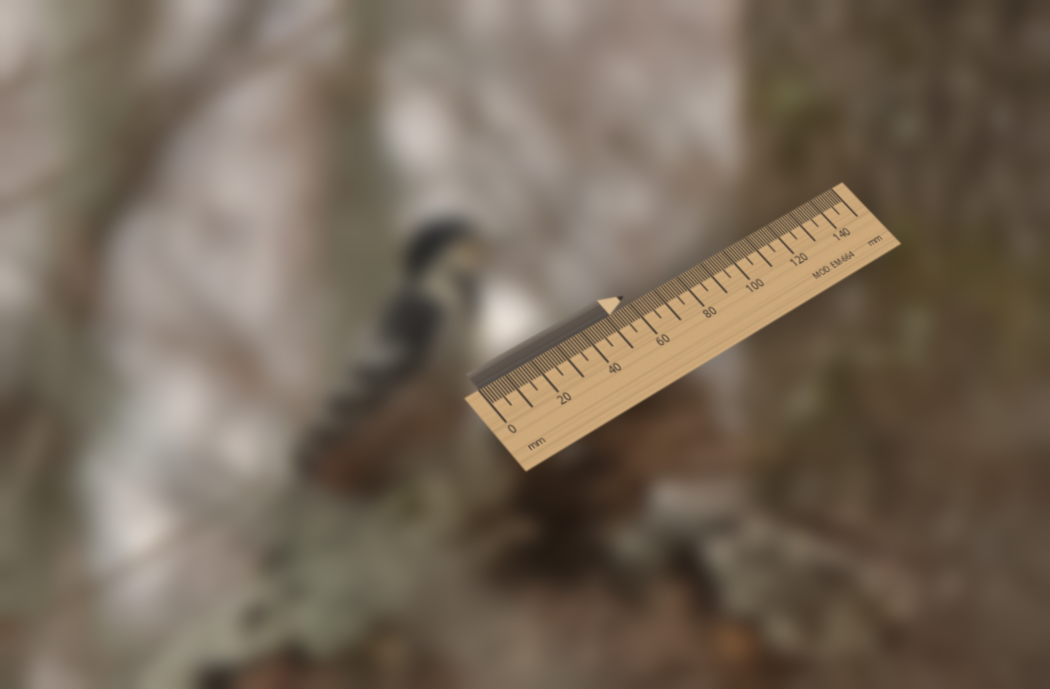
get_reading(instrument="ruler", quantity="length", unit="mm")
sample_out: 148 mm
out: 60 mm
